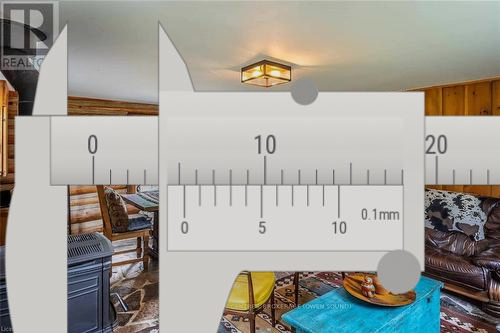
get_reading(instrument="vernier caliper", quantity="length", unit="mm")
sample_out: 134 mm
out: 5.3 mm
